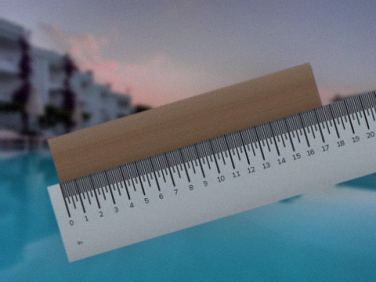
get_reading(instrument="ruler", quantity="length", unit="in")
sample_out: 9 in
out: 17.5 in
